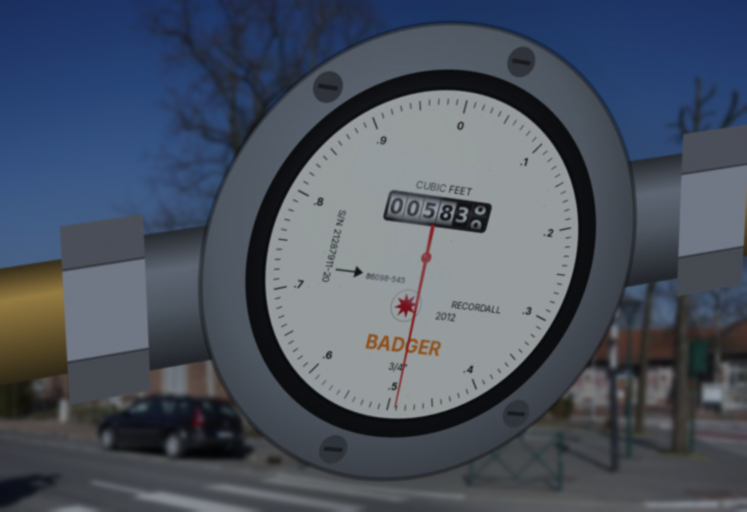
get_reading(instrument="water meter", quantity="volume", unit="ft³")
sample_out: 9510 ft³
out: 5838.49 ft³
